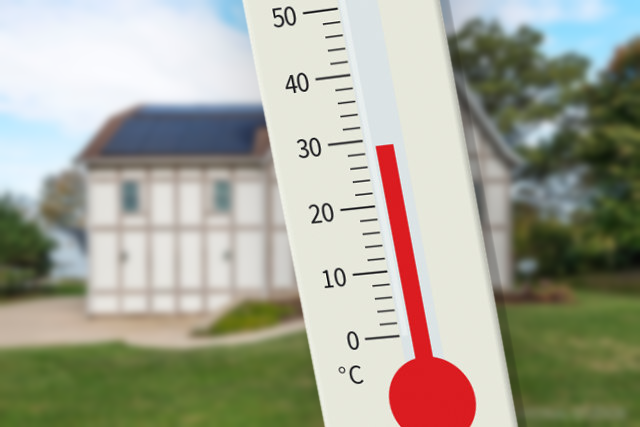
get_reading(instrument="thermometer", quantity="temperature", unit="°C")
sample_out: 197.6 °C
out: 29 °C
